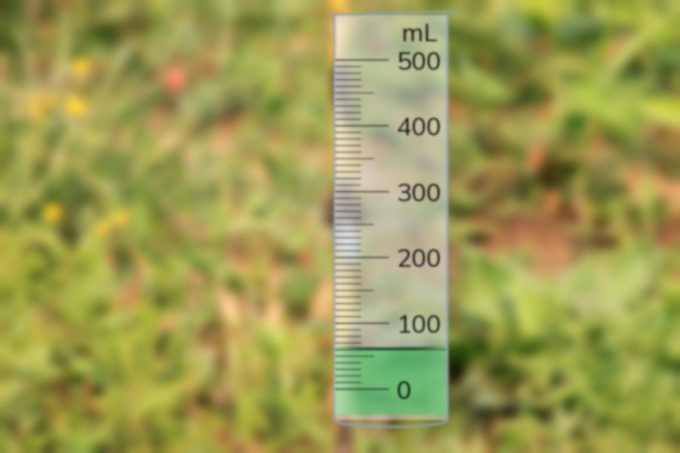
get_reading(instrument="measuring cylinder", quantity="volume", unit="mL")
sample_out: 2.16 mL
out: 60 mL
